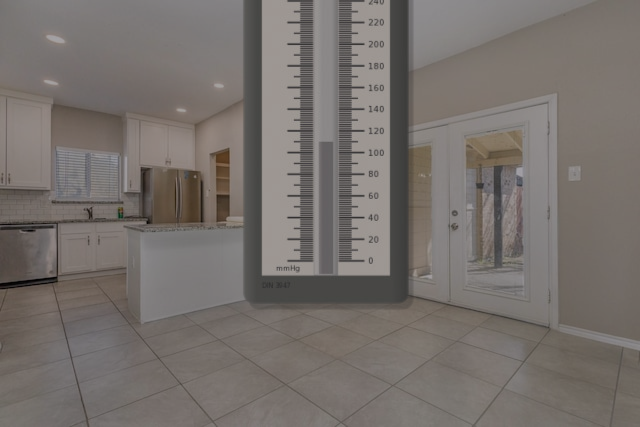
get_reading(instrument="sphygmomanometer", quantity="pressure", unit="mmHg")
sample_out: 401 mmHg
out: 110 mmHg
